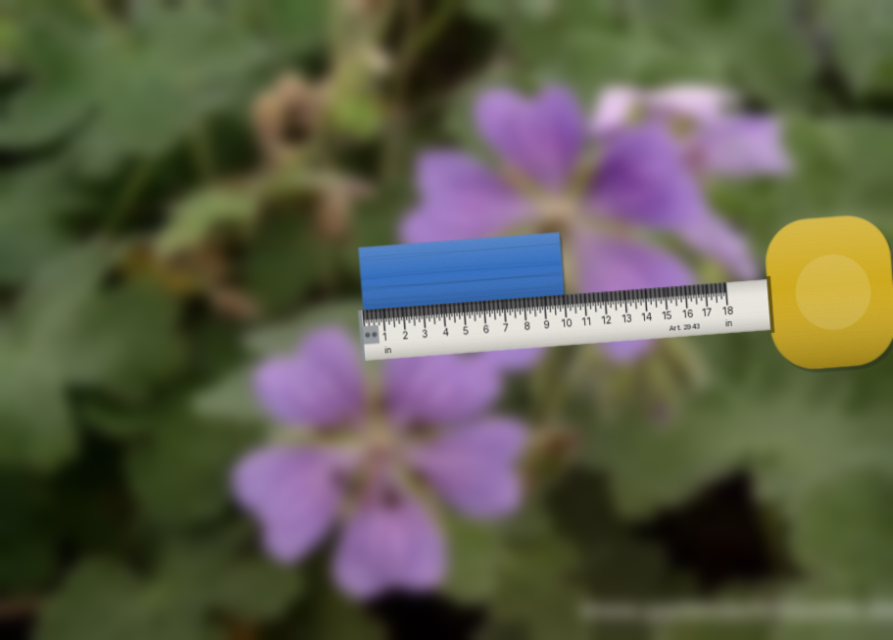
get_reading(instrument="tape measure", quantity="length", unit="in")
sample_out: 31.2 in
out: 10 in
